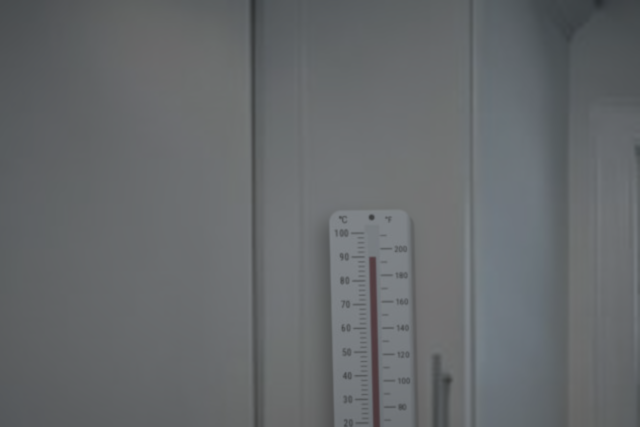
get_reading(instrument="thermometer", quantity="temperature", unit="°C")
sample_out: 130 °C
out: 90 °C
